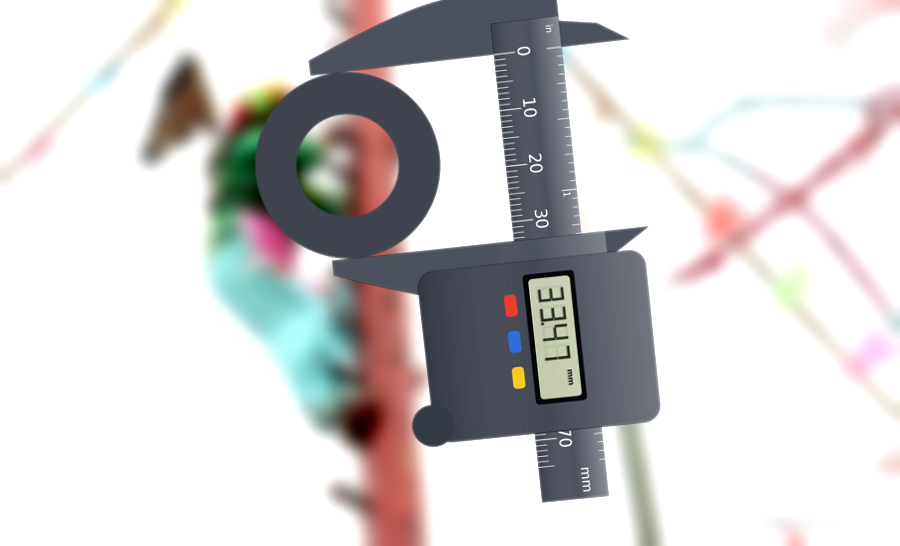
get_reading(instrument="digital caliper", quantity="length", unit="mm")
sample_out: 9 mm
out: 33.47 mm
